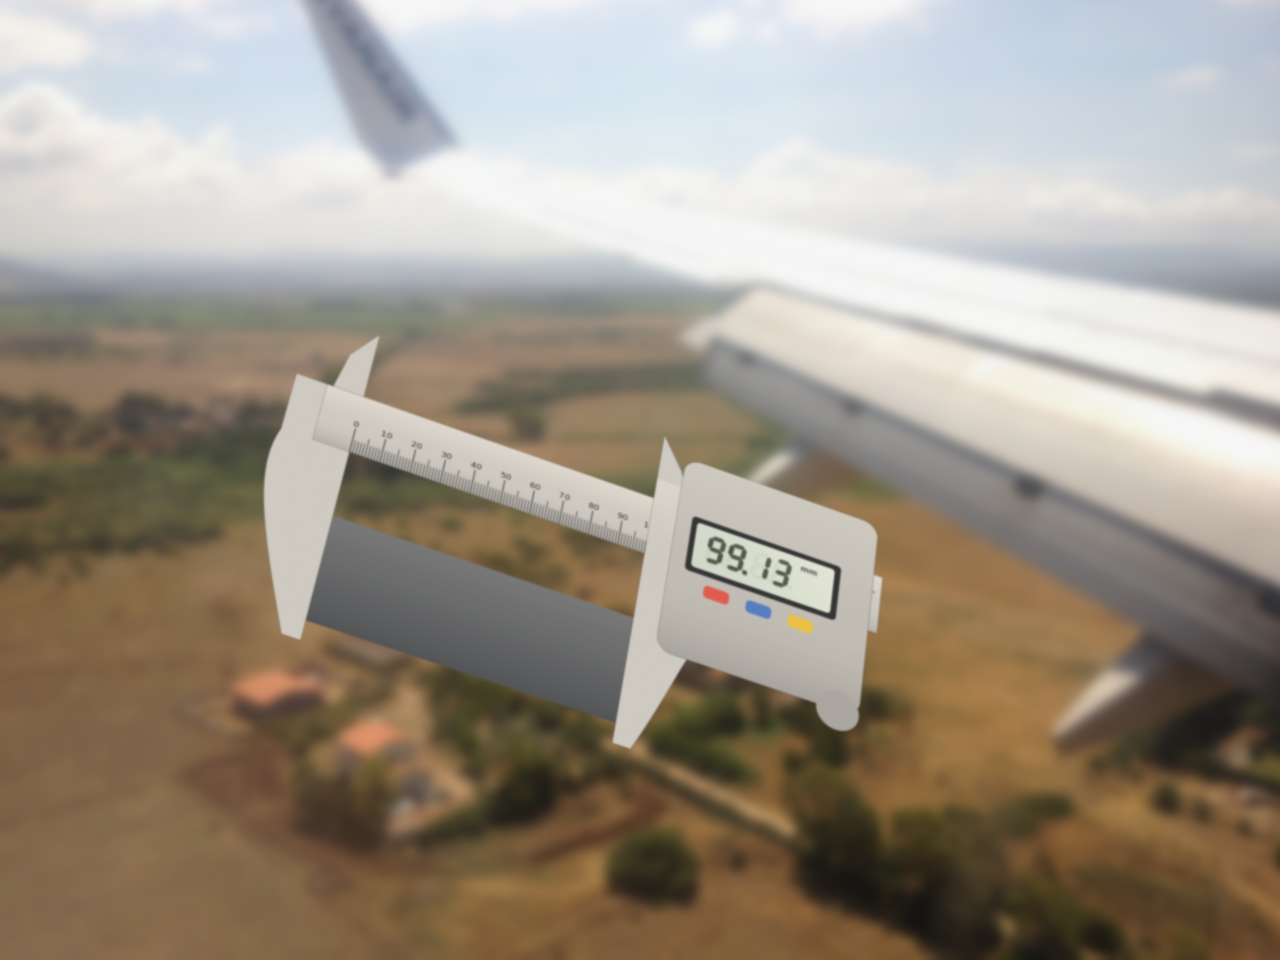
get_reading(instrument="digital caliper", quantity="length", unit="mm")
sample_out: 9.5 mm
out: 99.13 mm
